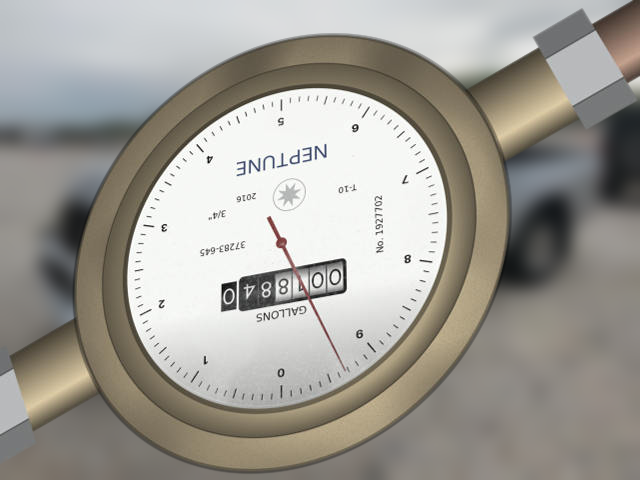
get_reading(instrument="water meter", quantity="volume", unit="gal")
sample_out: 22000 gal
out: 18839.3 gal
